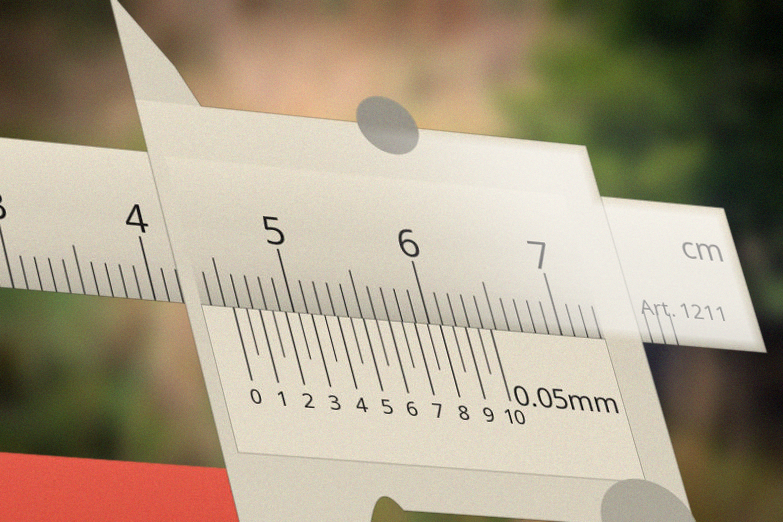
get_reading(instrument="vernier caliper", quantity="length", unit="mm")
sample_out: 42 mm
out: 45.6 mm
